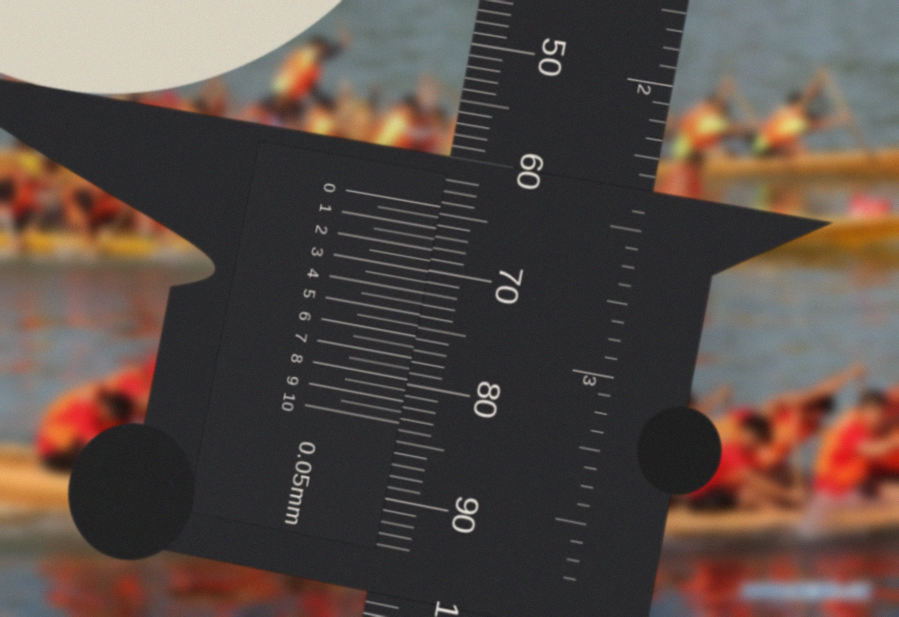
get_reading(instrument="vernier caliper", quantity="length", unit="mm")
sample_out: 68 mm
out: 64.4 mm
